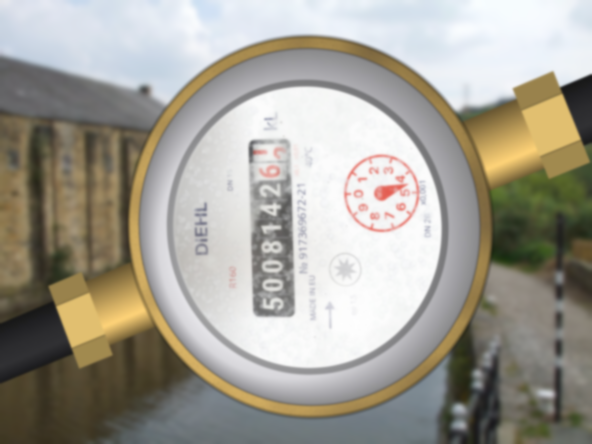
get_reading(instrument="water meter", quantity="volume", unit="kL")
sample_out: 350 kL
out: 5008142.614 kL
